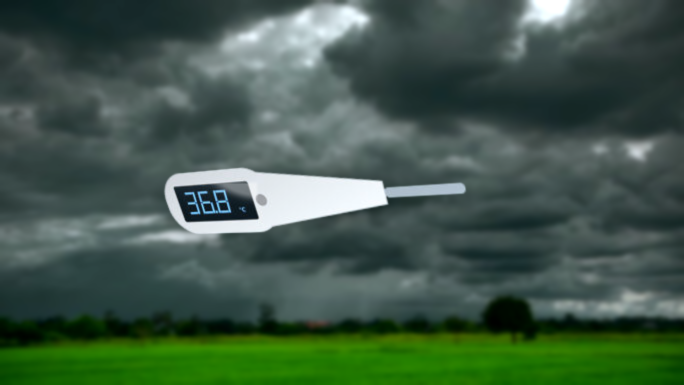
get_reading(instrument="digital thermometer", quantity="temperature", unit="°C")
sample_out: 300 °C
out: 36.8 °C
